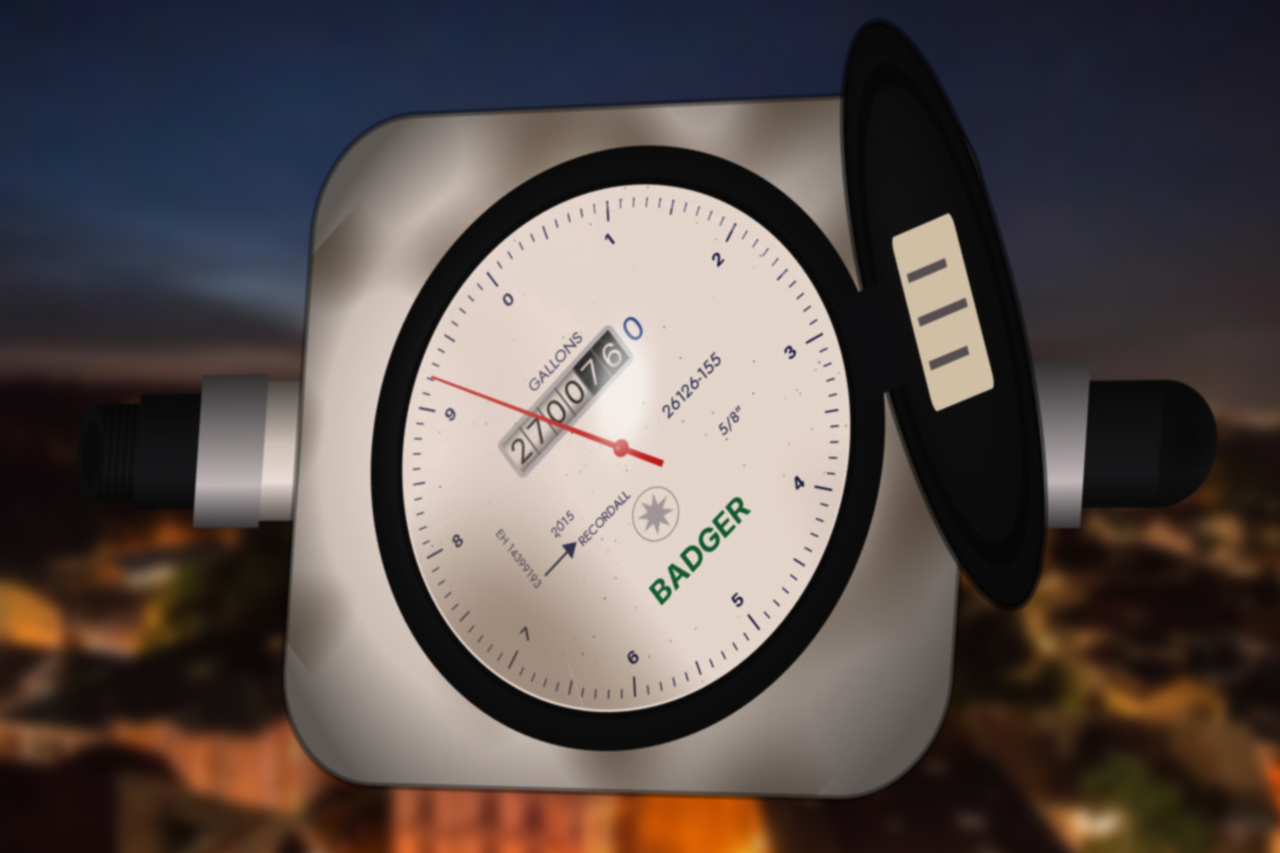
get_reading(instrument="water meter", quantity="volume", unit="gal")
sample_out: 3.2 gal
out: 2700759.2 gal
